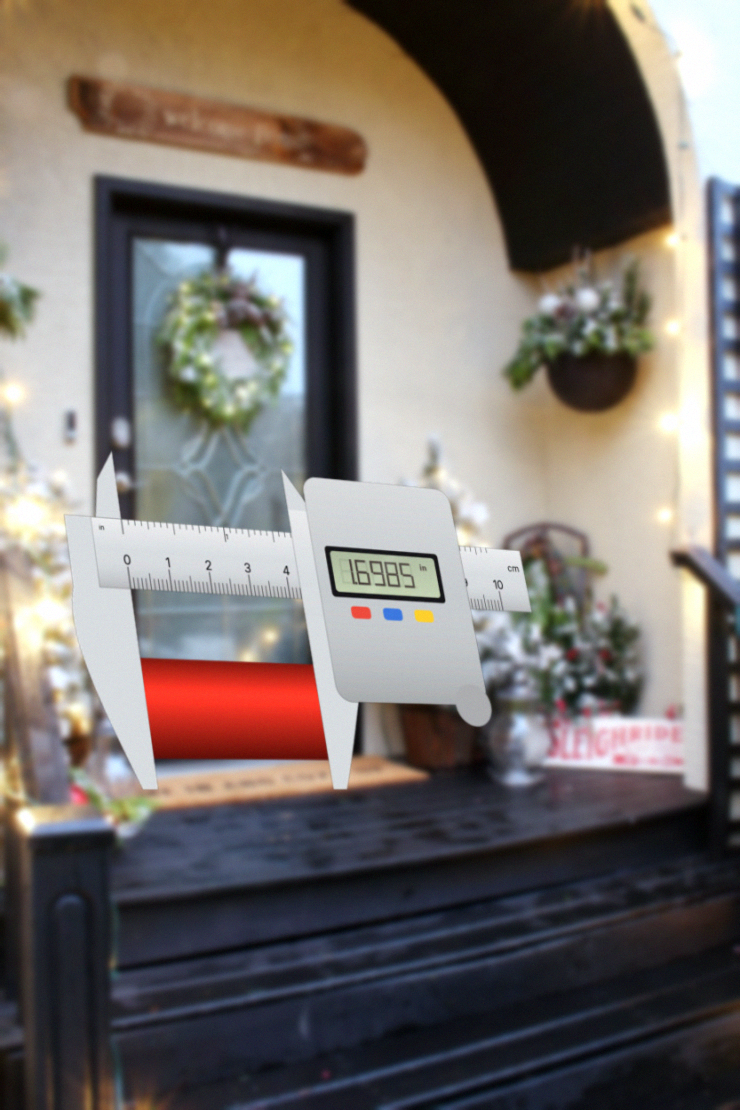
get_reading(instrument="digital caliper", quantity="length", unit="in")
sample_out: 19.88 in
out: 1.6985 in
